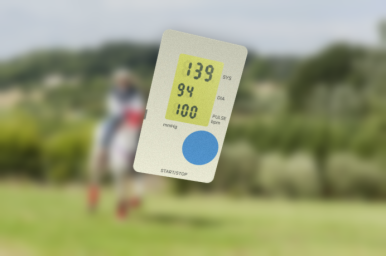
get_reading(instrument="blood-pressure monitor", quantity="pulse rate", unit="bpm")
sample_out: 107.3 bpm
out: 100 bpm
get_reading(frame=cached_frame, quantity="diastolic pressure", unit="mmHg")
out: 94 mmHg
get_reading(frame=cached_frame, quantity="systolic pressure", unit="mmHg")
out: 139 mmHg
